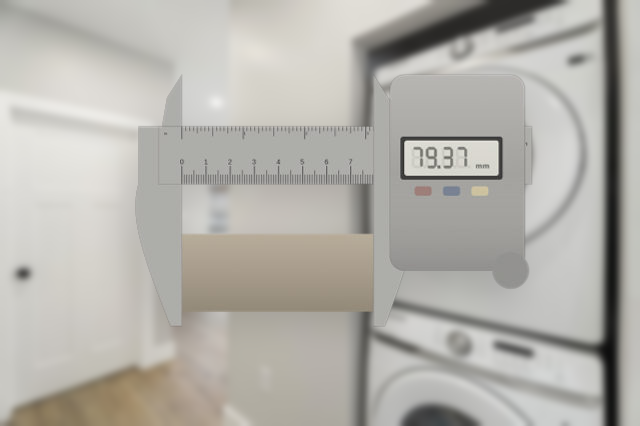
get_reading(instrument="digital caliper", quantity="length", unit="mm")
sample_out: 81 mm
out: 79.37 mm
